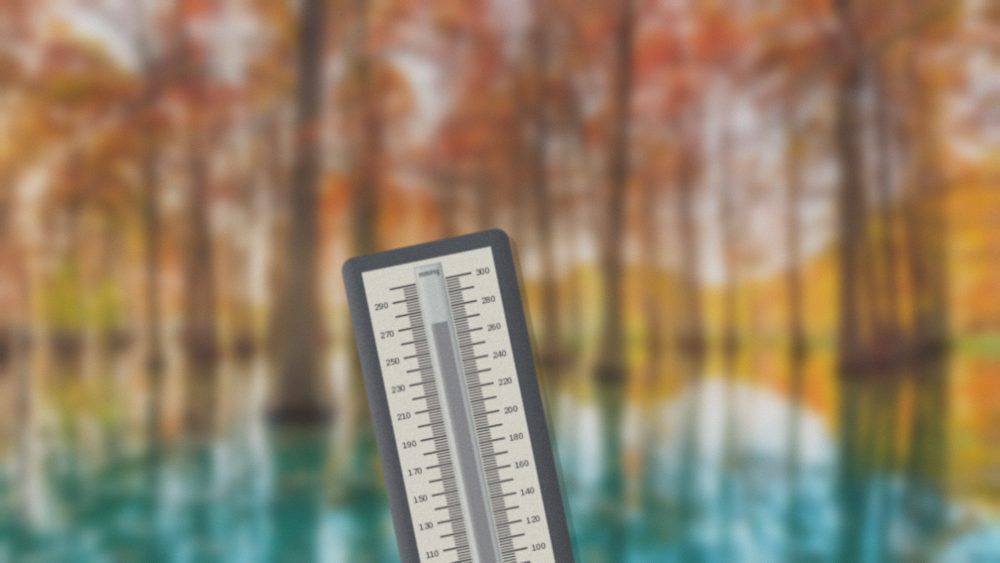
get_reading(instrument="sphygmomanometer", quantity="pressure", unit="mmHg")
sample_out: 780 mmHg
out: 270 mmHg
